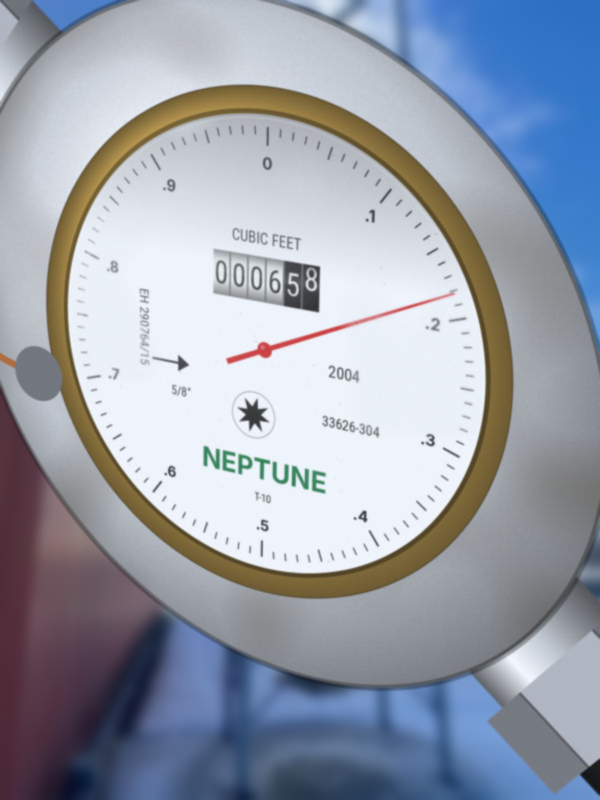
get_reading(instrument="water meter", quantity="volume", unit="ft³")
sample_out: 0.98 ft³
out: 658.18 ft³
